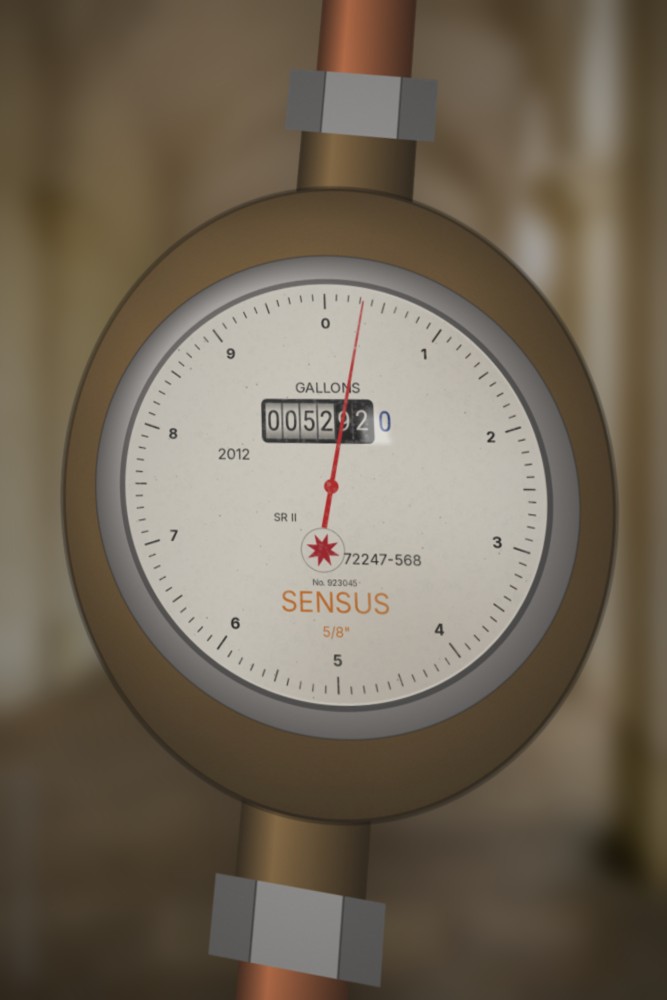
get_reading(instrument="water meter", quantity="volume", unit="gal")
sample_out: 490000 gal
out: 52920.3 gal
